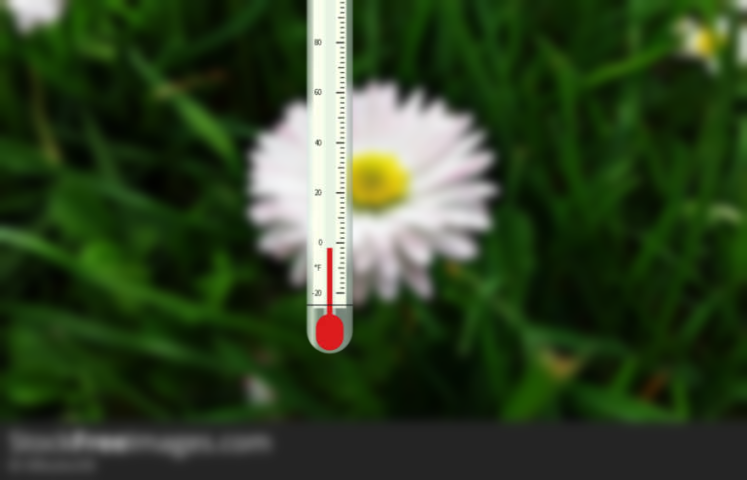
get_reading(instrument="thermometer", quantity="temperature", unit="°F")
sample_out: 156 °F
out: -2 °F
